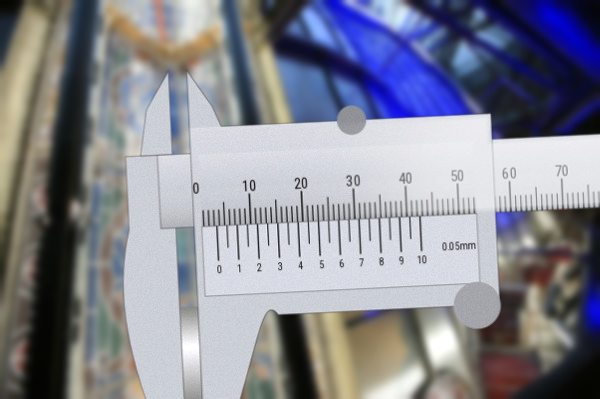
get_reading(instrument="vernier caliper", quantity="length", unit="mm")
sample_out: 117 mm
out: 3.5 mm
